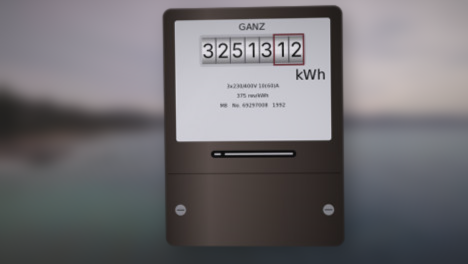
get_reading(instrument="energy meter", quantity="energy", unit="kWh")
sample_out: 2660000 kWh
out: 32513.12 kWh
